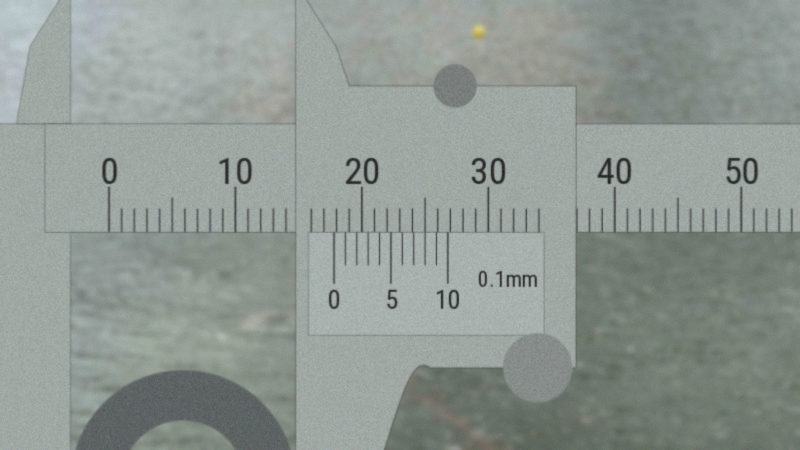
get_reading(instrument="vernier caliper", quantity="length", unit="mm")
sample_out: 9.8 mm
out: 17.8 mm
